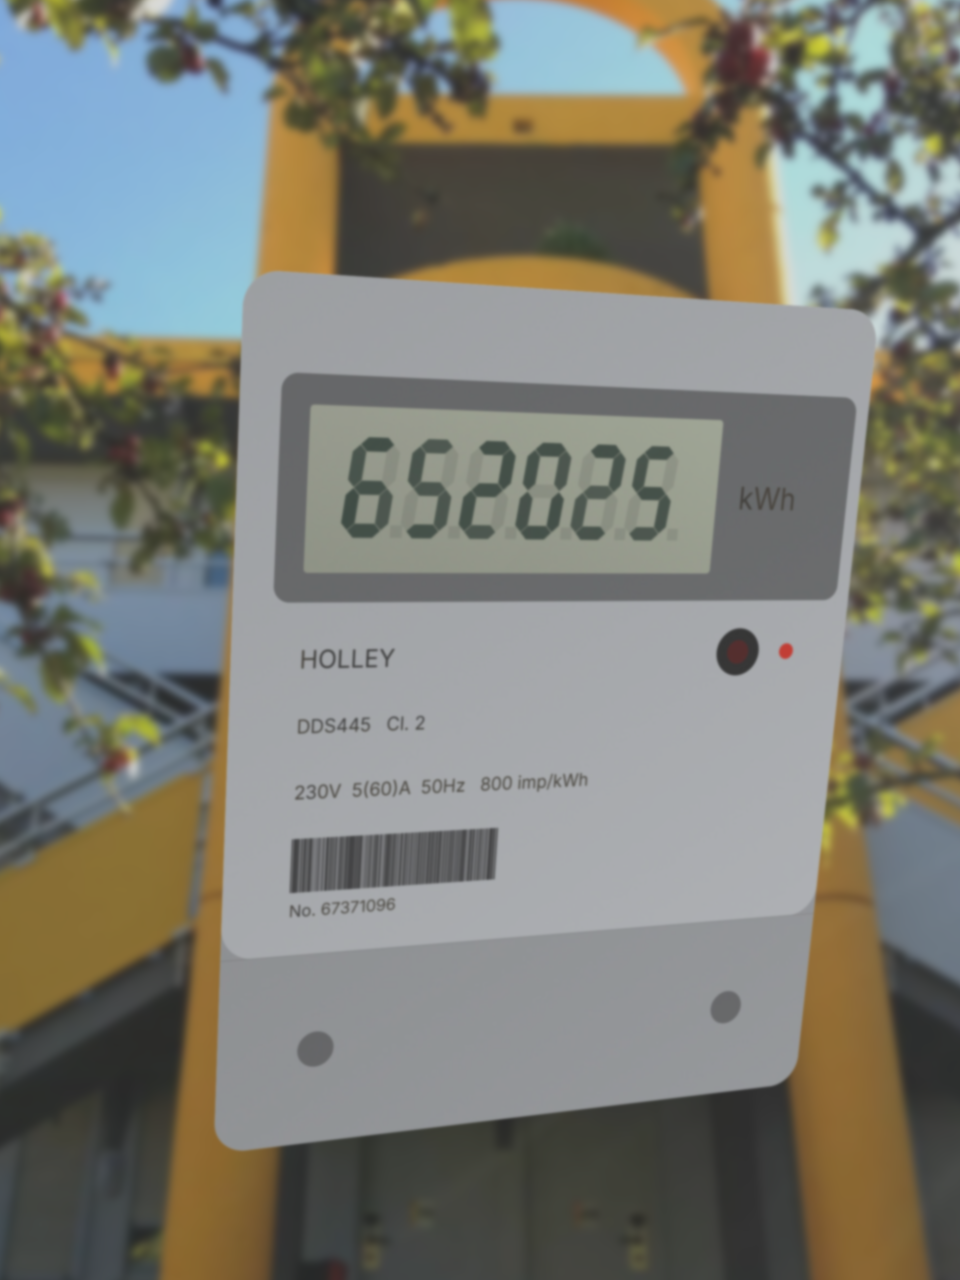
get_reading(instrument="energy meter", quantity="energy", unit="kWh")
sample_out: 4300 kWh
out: 652025 kWh
